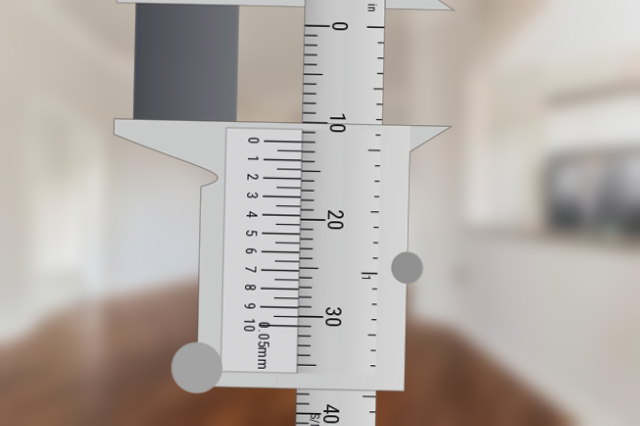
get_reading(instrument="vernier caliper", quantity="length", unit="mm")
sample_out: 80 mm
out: 12.0 mm
